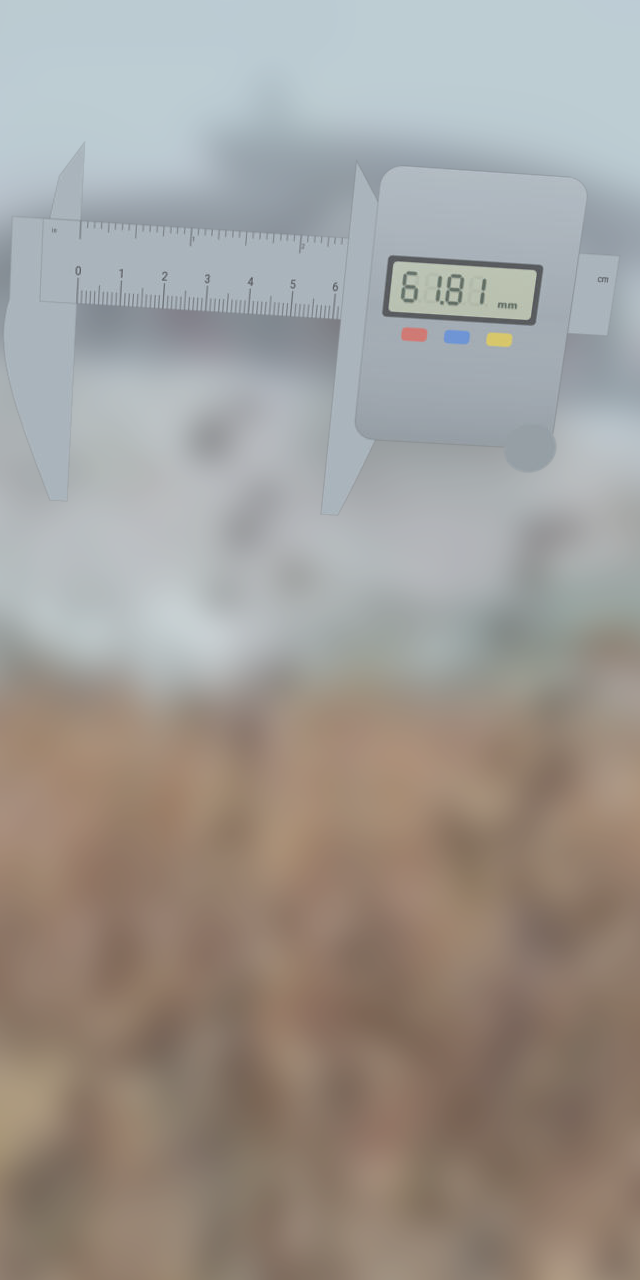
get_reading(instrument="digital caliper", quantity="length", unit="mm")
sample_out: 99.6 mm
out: 61.81 mm
